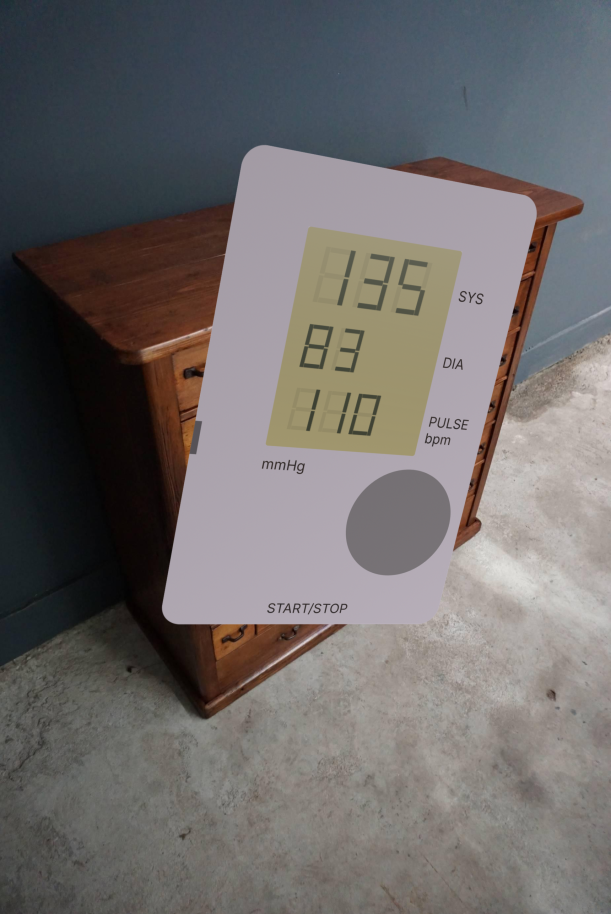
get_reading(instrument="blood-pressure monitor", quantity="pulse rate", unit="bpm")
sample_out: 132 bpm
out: 110 bpm
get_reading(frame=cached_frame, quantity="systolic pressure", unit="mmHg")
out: 135 mmHg
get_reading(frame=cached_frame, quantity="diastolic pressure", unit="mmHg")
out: 83 mmHg
